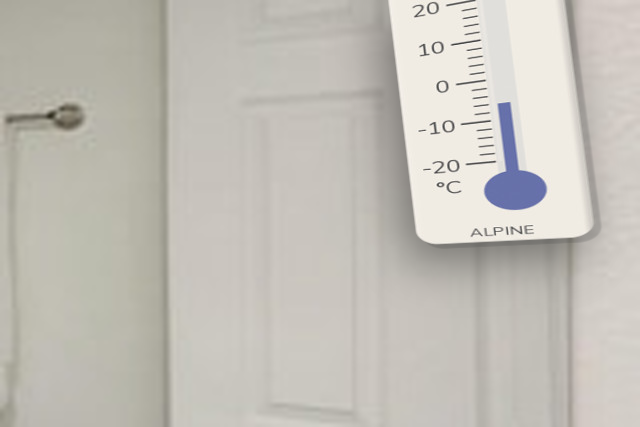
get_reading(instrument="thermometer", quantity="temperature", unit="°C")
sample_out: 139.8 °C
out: -6 °C
